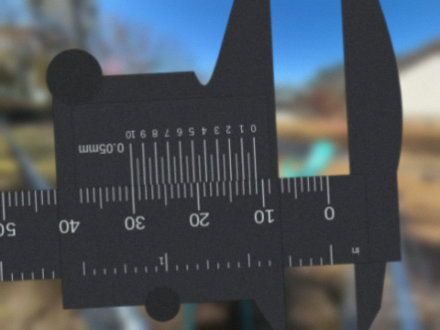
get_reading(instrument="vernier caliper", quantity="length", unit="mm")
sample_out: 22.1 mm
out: 11.0 mm
